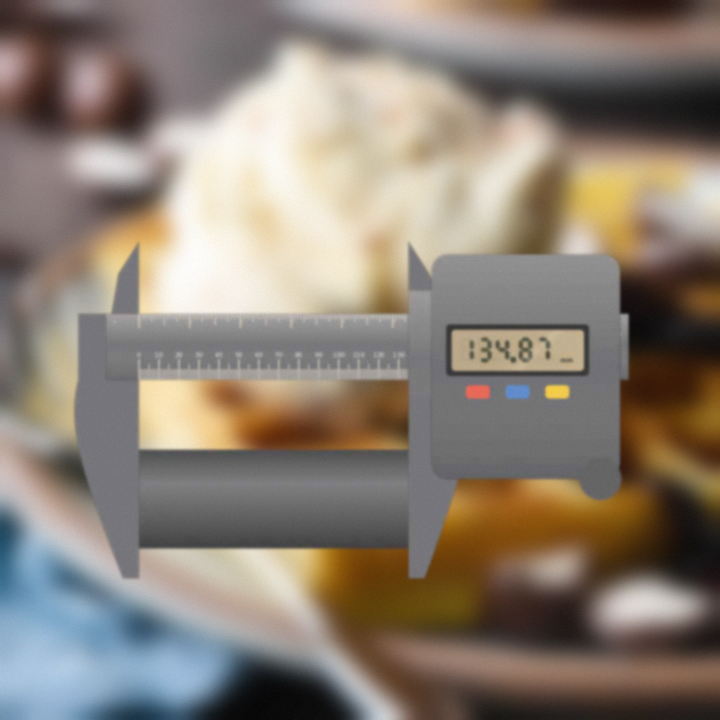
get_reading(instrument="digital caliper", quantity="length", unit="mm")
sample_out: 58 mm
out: 134.87 mm
